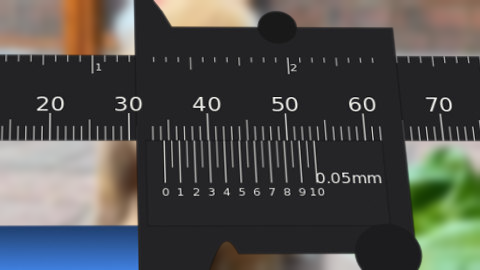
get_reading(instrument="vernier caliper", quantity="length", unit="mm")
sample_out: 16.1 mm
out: 34.4 mm
